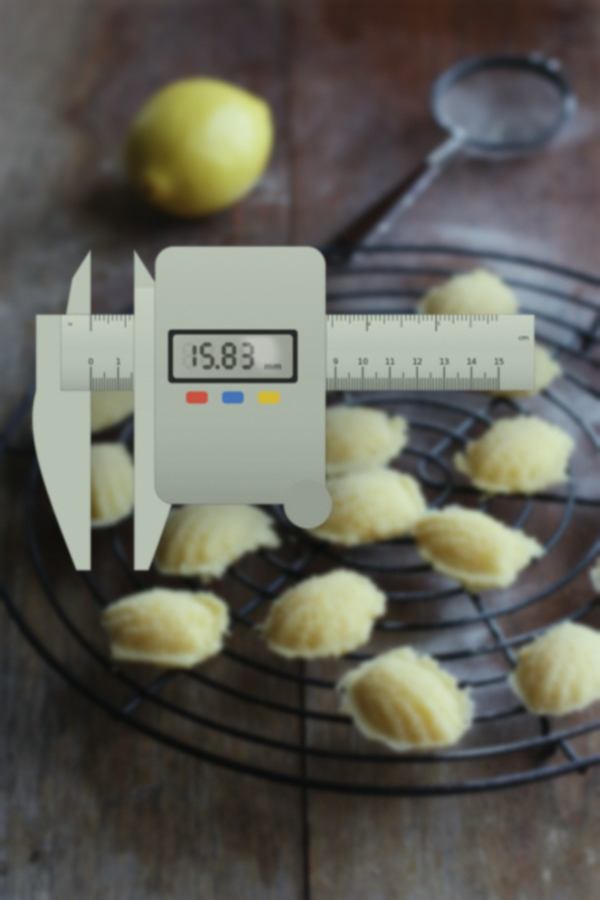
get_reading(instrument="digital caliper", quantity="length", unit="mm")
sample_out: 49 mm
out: 15.83 mm
